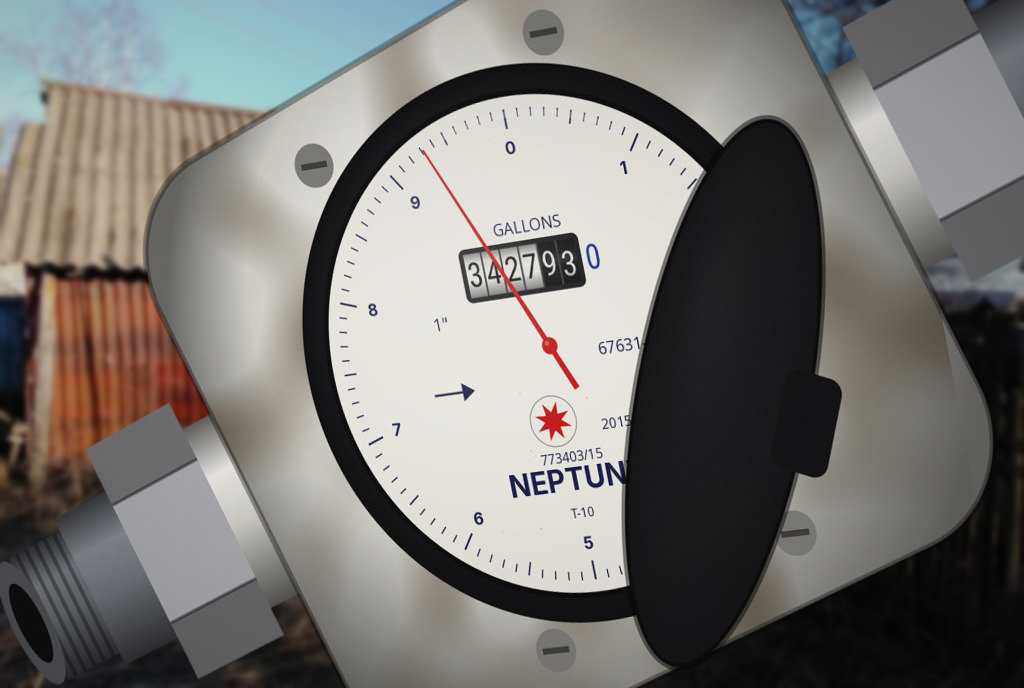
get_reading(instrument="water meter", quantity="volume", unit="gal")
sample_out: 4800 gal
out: 3427929.3 gal
